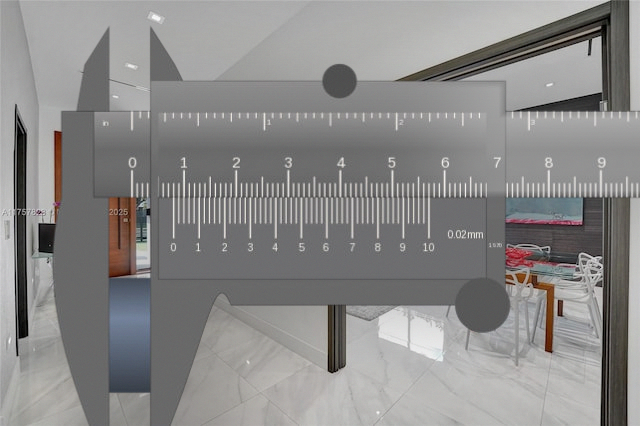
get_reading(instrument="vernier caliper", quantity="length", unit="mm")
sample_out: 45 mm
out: 8.0 mm
